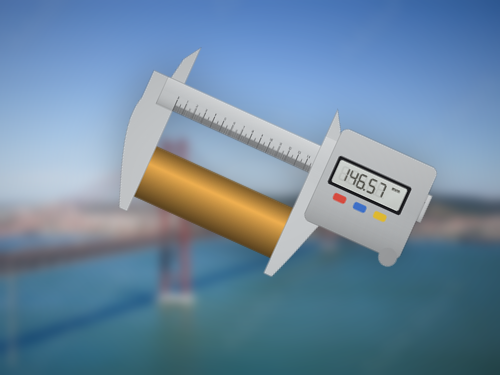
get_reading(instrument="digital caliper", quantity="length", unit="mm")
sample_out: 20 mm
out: 146.57 mm
